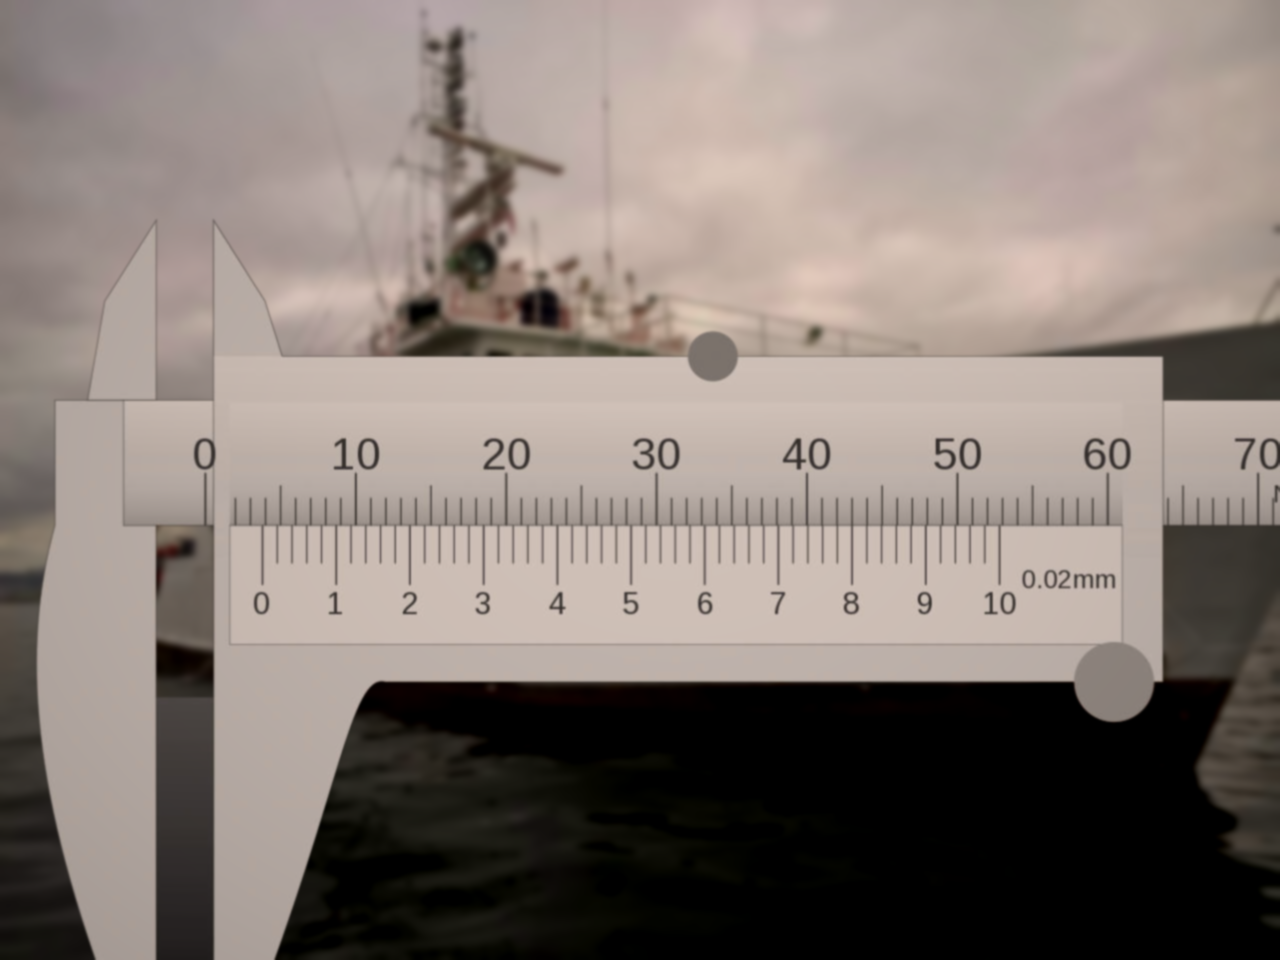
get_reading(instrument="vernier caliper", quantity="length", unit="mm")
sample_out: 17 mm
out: 3.8 mm
